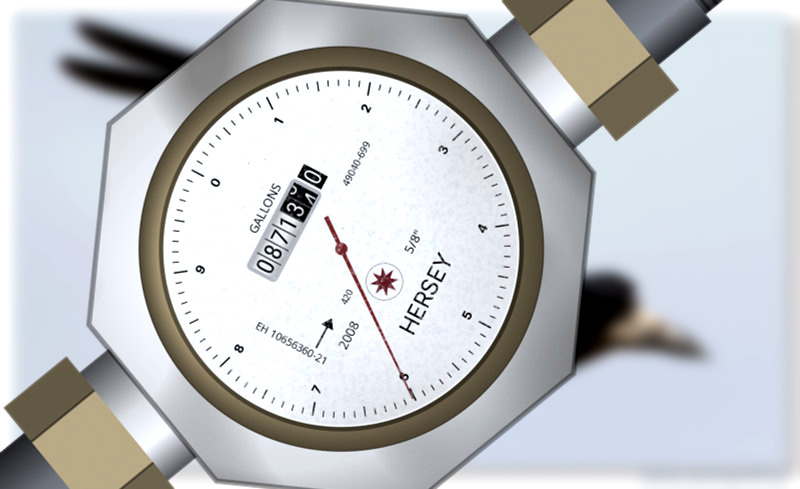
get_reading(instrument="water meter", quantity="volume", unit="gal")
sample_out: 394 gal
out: 871336.0 gal
